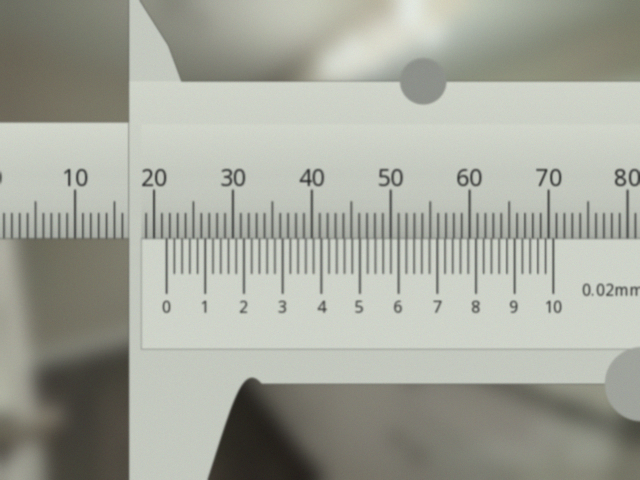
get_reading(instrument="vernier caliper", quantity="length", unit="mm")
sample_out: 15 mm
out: 21.6 mm
